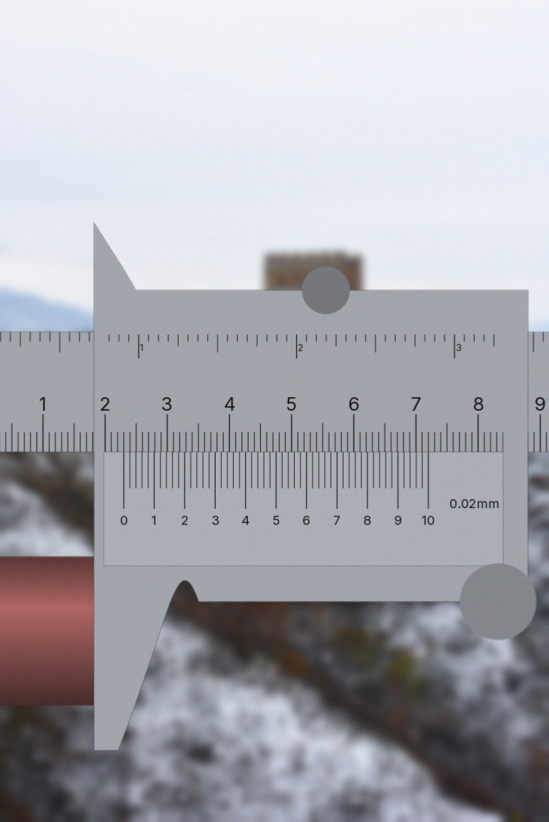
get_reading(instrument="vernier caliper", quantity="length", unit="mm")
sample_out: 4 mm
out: 23.0 mm
